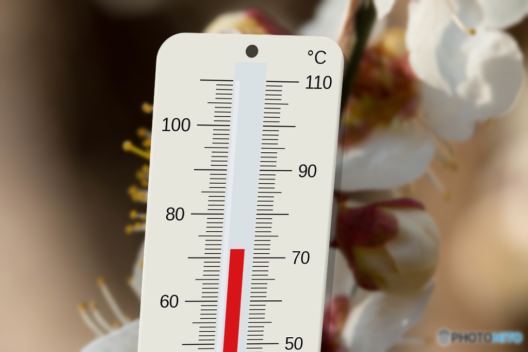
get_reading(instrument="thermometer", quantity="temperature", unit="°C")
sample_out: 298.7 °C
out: 72 °C
